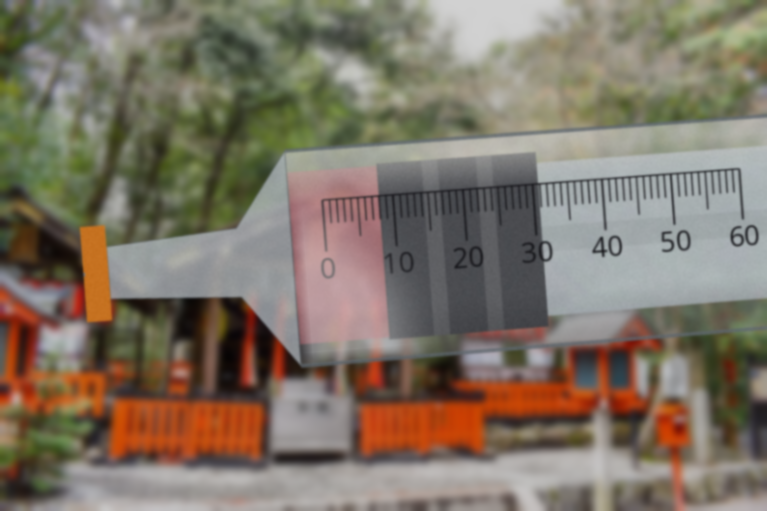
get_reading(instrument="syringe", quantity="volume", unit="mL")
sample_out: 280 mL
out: 8 mL
